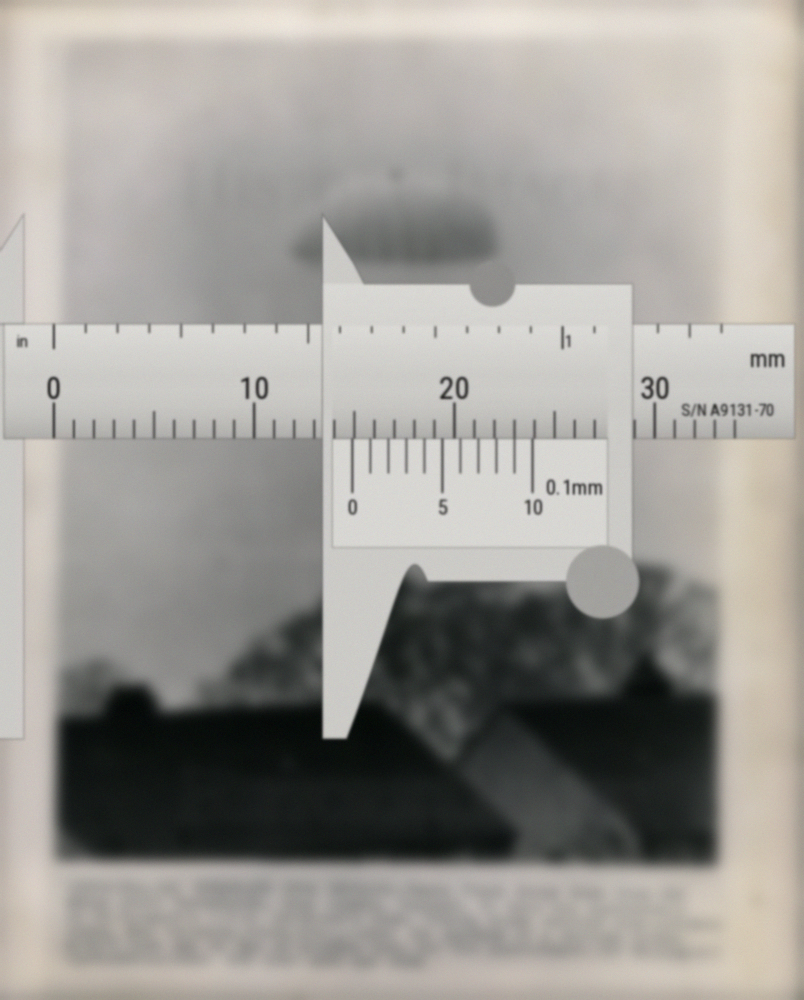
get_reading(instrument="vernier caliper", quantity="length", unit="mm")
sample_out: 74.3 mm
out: 14.9 mm
